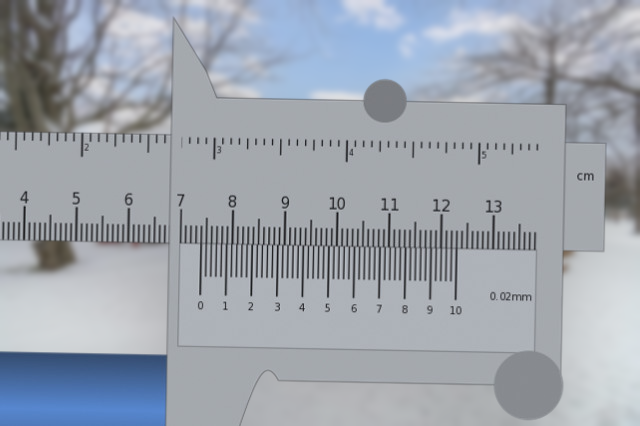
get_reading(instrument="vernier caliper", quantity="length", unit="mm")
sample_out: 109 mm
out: 74.0 mm
